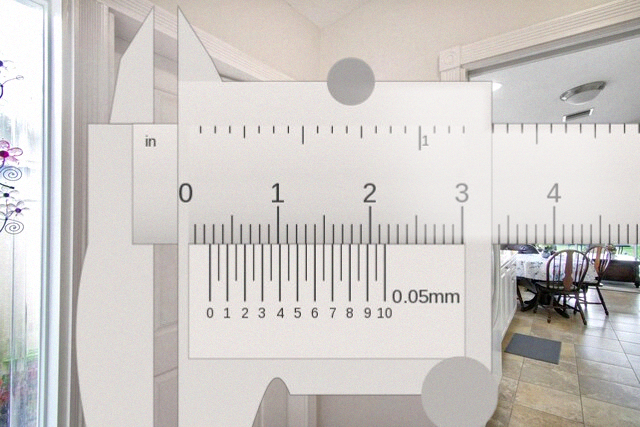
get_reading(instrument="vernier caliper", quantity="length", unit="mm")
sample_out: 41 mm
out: 2.6 mm
